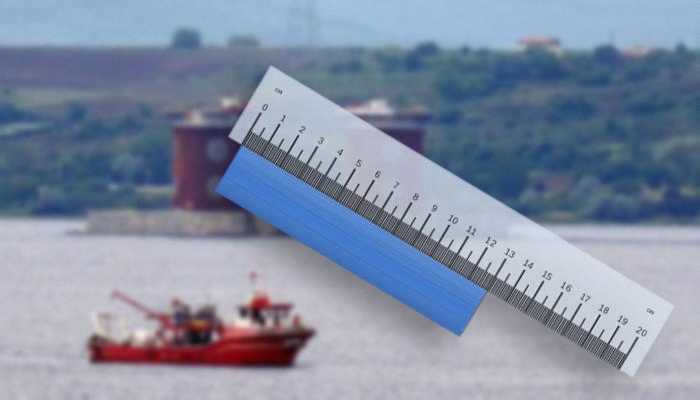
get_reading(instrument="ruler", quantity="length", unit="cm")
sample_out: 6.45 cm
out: 13 cm
